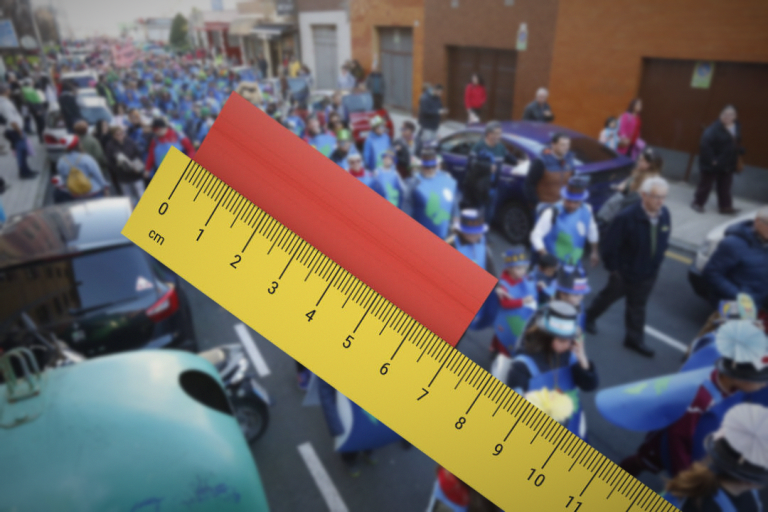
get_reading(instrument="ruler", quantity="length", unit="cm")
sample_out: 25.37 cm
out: 7 cm
